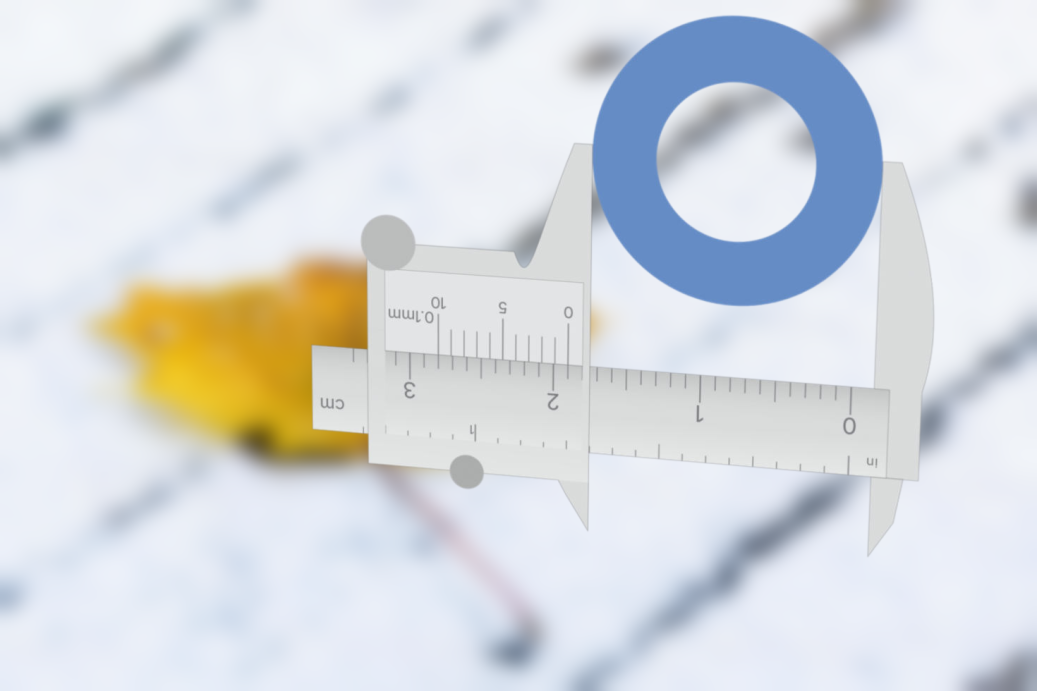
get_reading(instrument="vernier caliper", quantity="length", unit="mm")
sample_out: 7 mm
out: 19.0 mm
